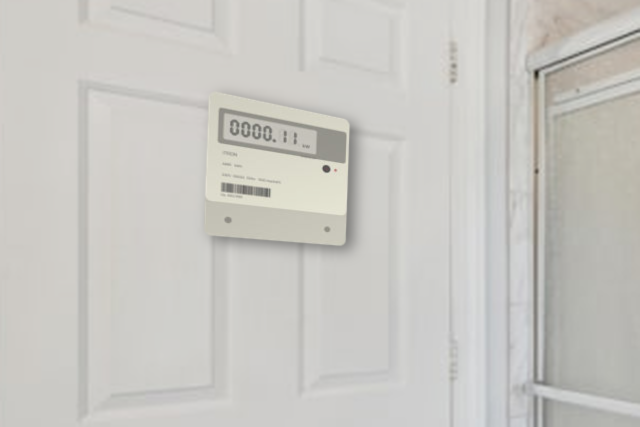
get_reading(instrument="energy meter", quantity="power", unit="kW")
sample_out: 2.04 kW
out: 0.11 kW
